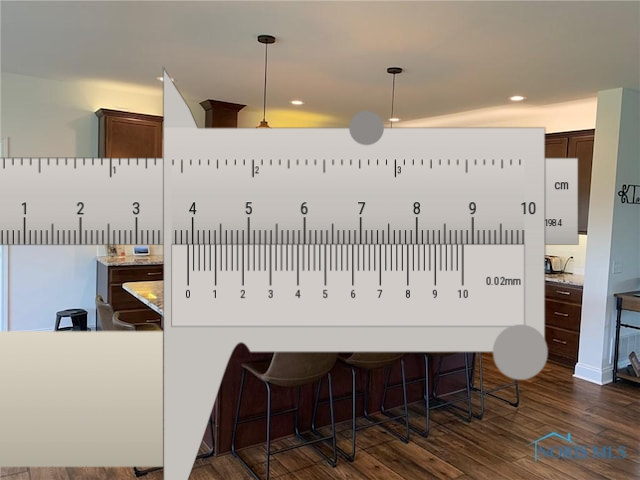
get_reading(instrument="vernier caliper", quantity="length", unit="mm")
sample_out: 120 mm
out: 39.2 mm
